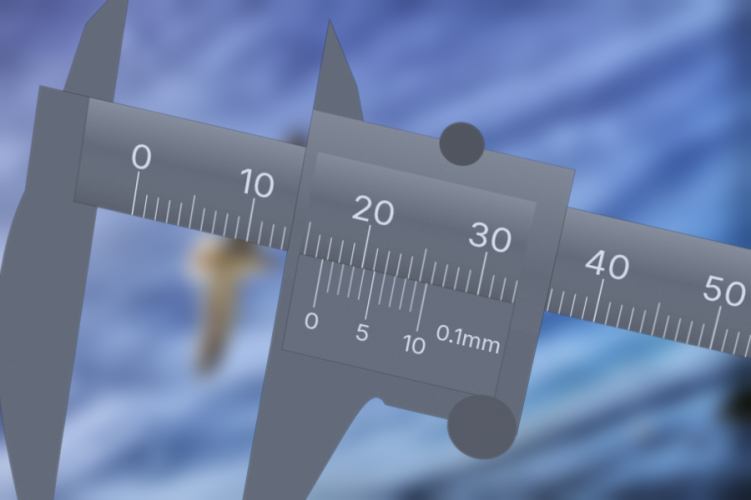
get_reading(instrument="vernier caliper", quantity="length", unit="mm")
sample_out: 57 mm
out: 16.6 mm
